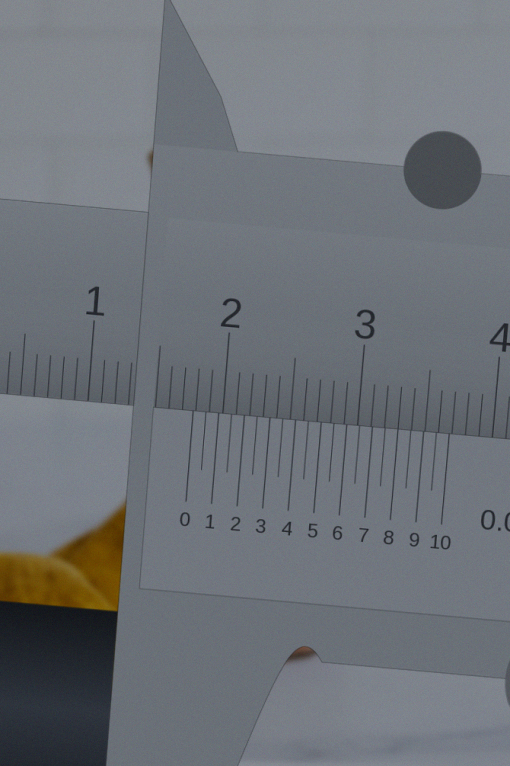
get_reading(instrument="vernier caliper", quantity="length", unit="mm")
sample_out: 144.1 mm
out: 17.8 mm
